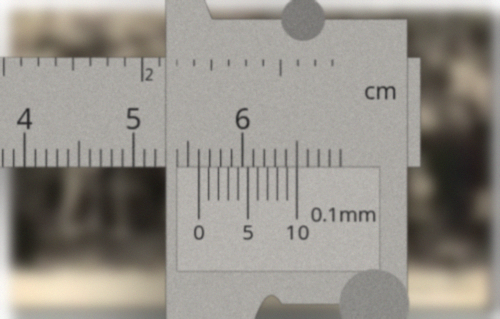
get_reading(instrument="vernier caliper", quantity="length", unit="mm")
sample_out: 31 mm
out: 56.0 mm
